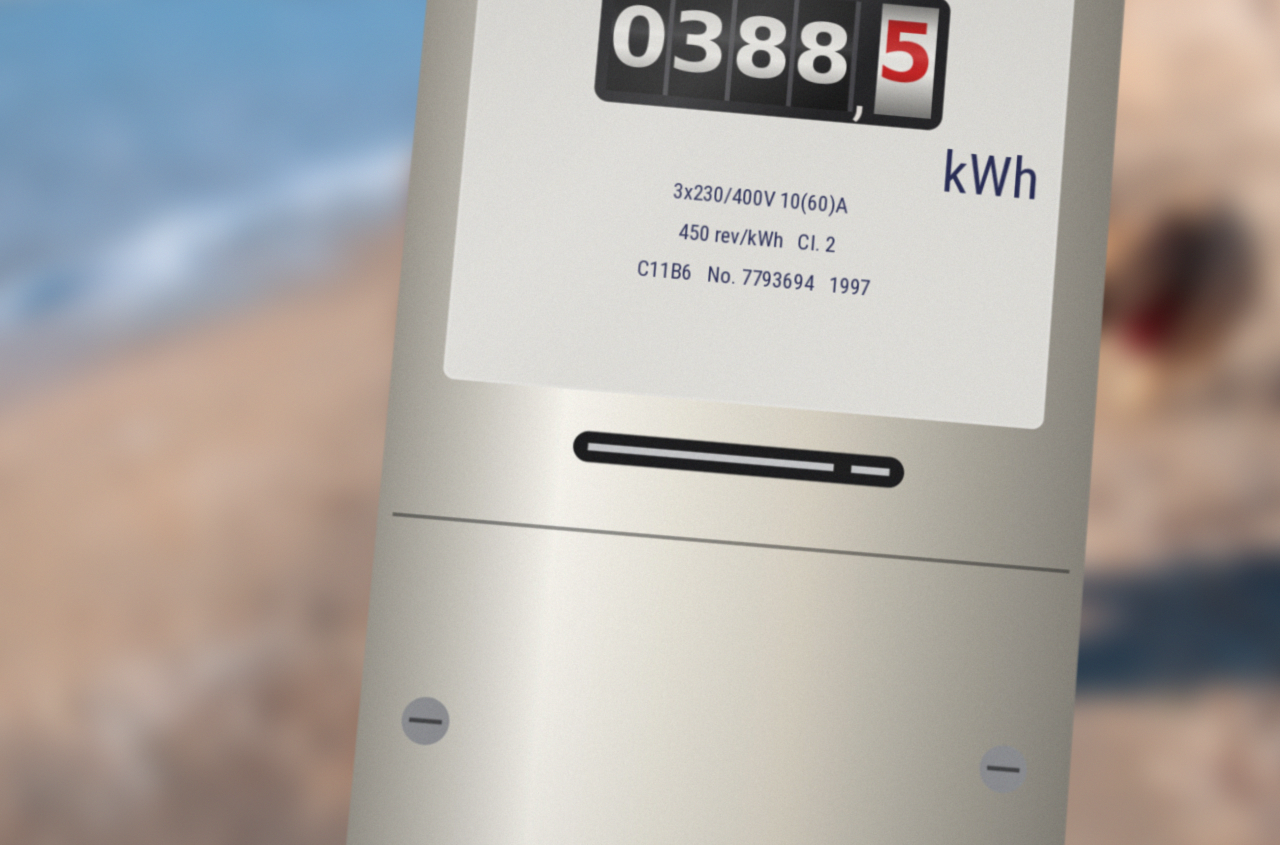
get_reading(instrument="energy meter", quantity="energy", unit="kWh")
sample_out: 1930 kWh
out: 388.5 kWh
